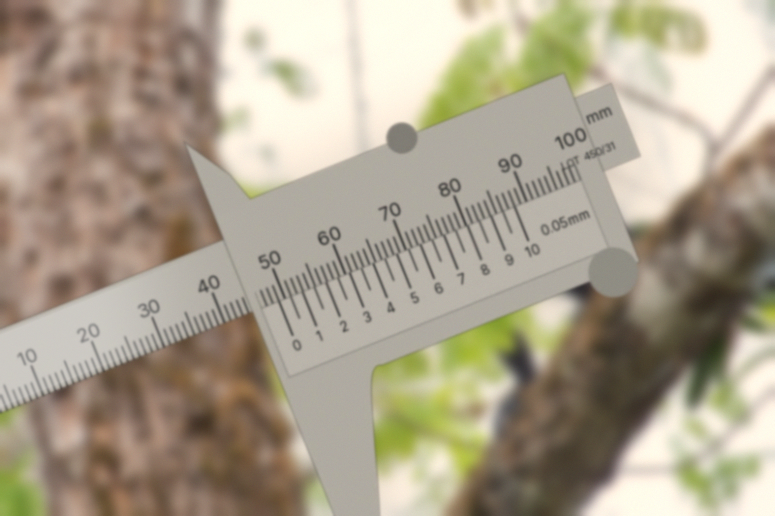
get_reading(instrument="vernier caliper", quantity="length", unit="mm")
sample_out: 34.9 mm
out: 49.0 mm
